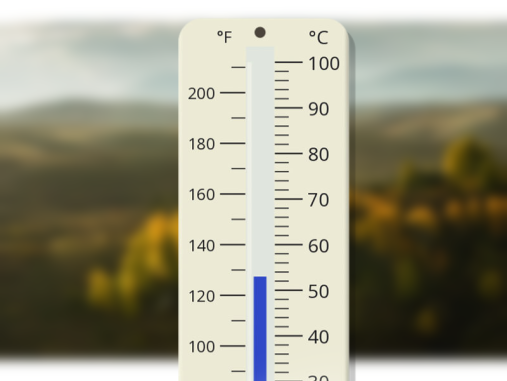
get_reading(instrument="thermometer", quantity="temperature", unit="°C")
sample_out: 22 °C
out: 53 °C
